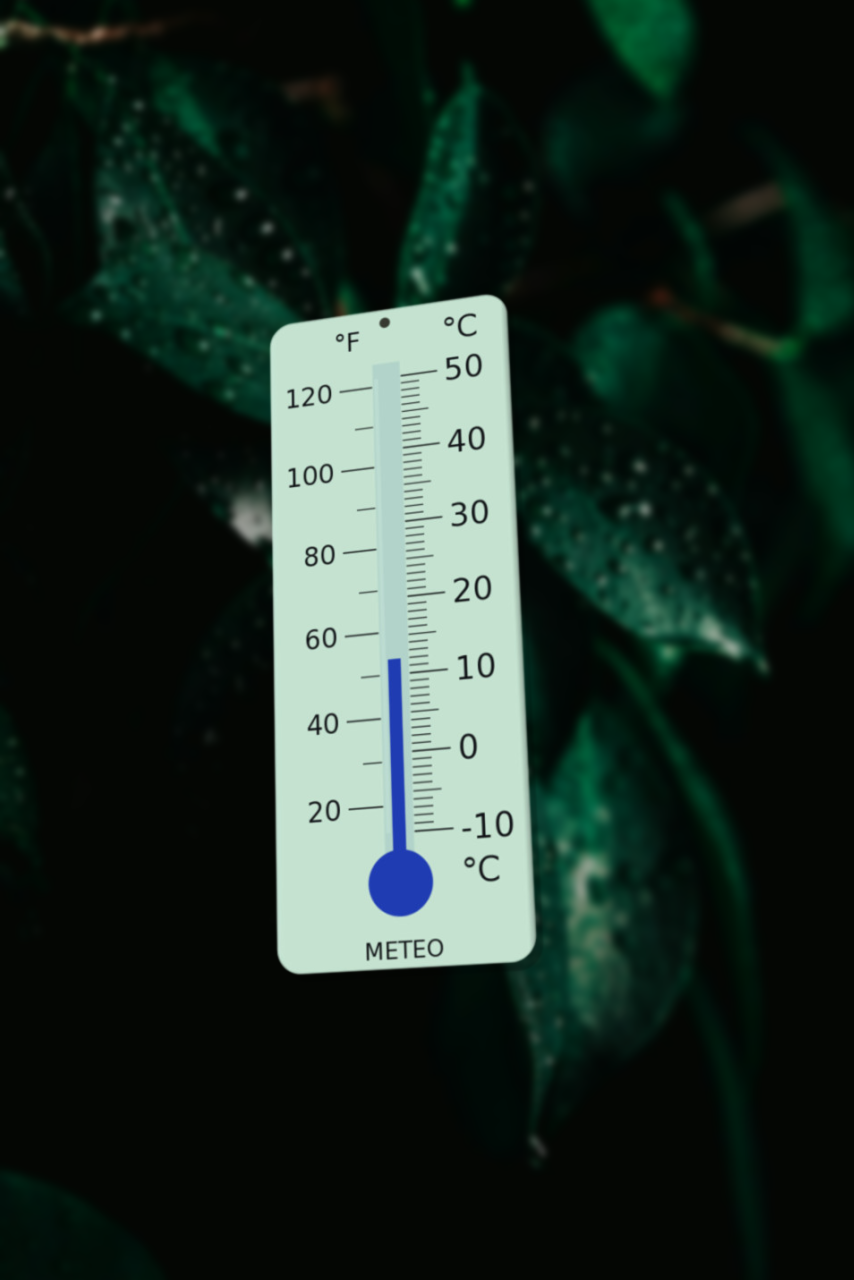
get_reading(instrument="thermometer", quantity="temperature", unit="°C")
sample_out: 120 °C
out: 12 °C
